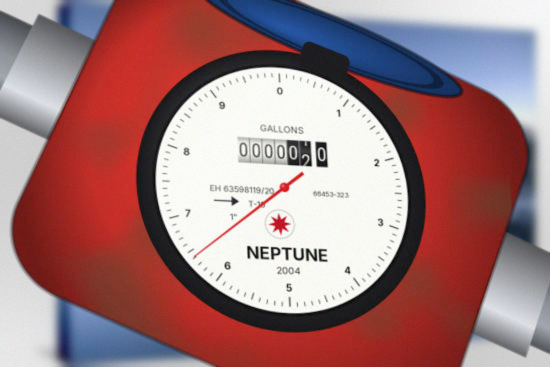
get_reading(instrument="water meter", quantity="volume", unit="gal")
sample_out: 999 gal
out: 16.4 gal
